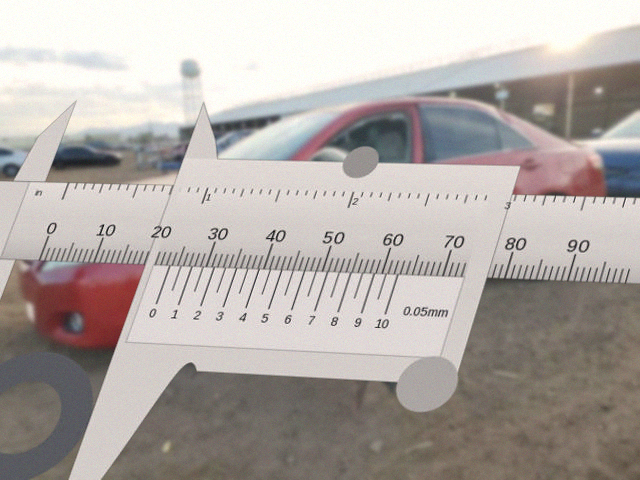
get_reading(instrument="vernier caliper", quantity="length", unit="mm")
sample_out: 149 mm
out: 23.6 mm
